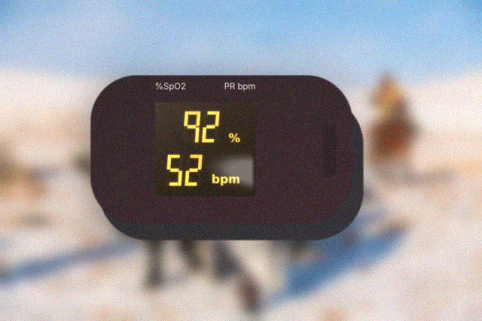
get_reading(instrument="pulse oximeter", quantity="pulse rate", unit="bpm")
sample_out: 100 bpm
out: 52 bpm
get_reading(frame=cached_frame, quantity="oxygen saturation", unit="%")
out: 92 %
